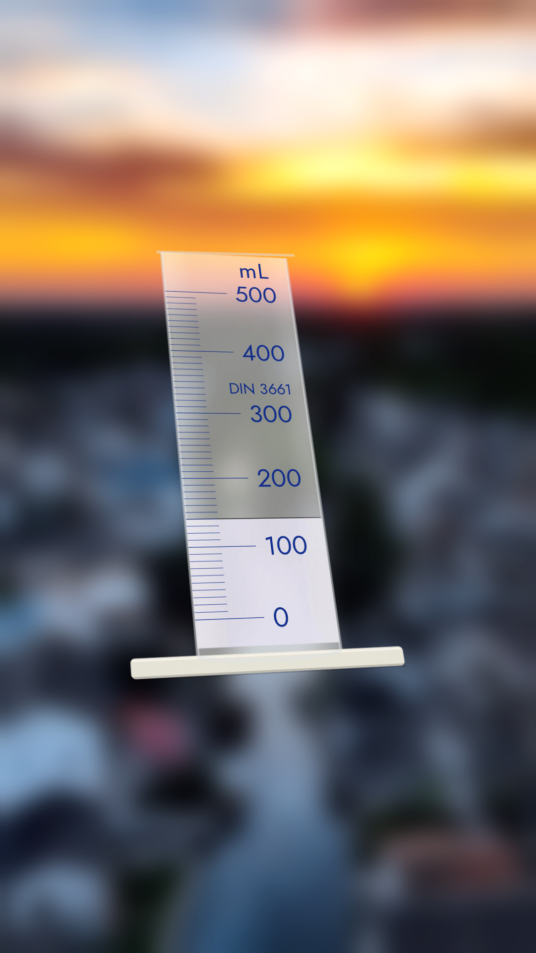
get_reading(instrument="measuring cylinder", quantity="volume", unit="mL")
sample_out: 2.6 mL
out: 140 mL
